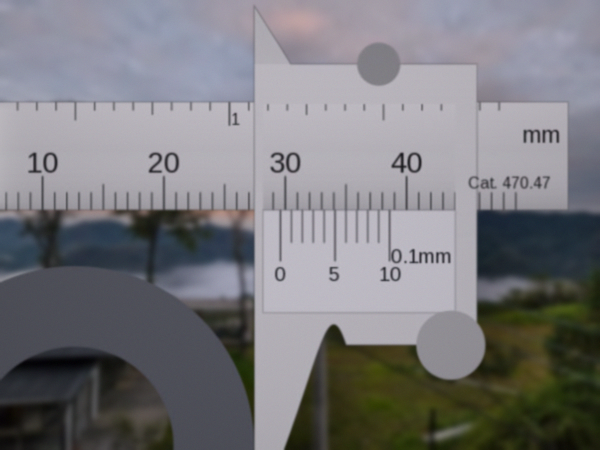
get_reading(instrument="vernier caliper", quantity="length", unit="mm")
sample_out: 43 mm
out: 29.6 mm
